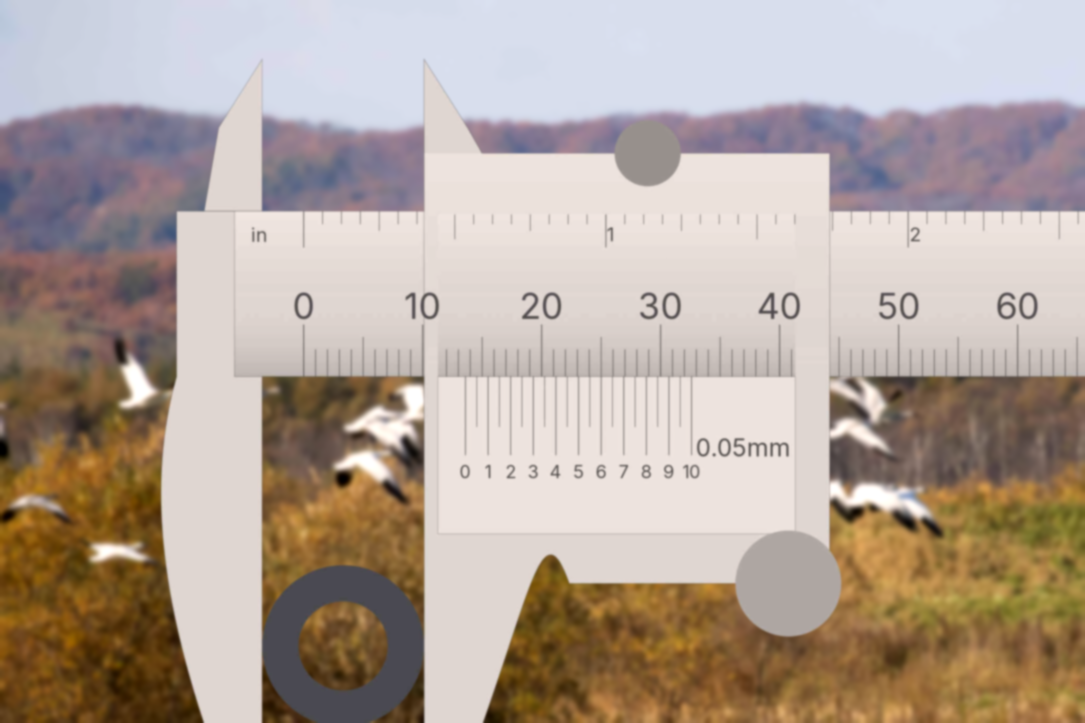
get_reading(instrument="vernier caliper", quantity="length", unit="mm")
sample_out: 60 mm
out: 13.6 mm
